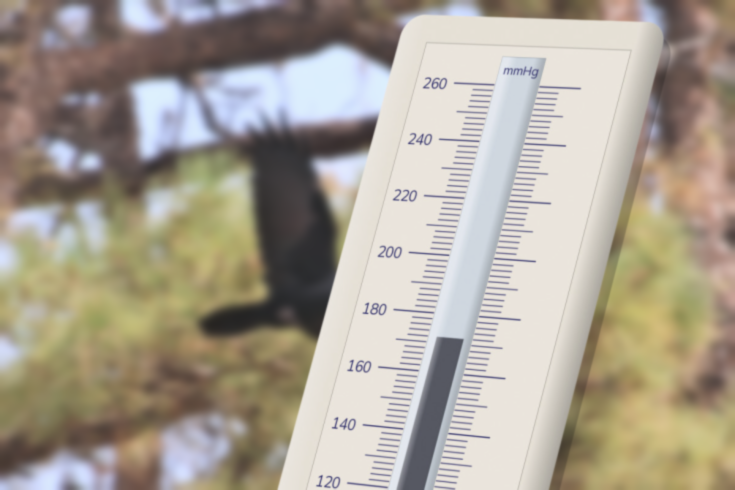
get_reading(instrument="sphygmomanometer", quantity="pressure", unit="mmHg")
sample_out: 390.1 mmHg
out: 172 mmHg
